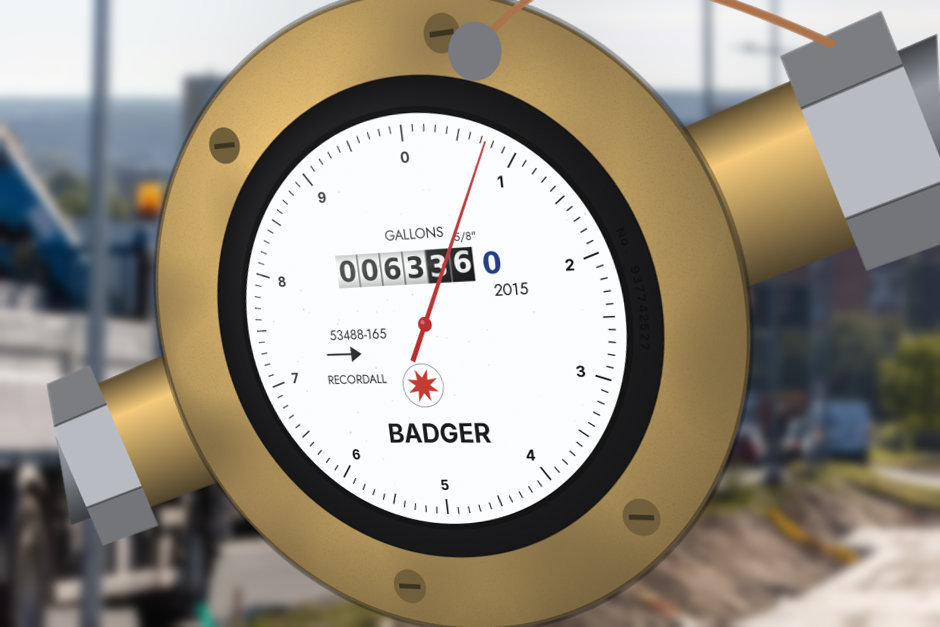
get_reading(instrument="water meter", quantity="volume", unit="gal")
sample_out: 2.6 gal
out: 63360.7 gal
